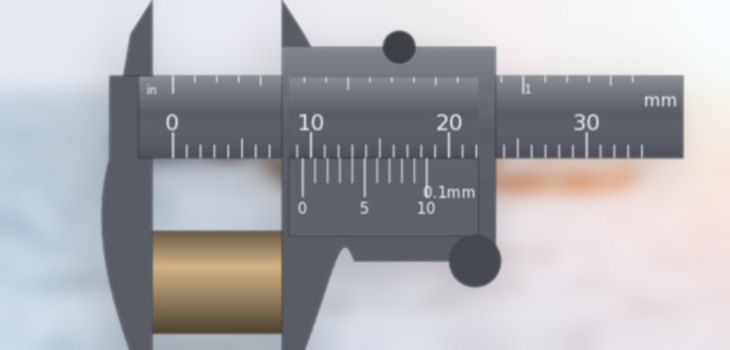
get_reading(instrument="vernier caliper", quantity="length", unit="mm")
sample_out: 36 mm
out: 9.4 mm
